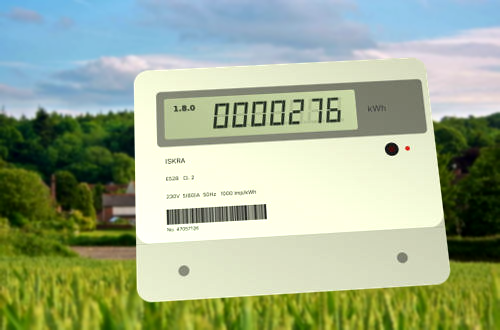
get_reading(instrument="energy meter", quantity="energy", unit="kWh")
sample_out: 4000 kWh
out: 276 kWh
